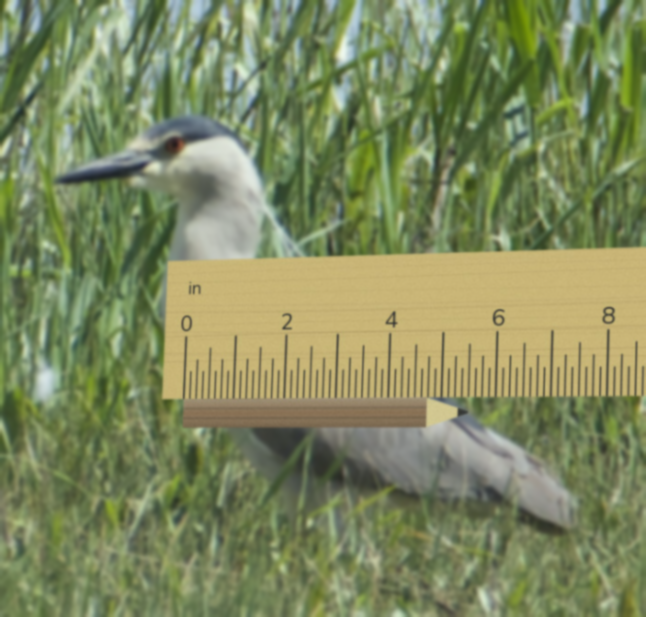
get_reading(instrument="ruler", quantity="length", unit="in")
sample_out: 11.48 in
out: 5.5 in
